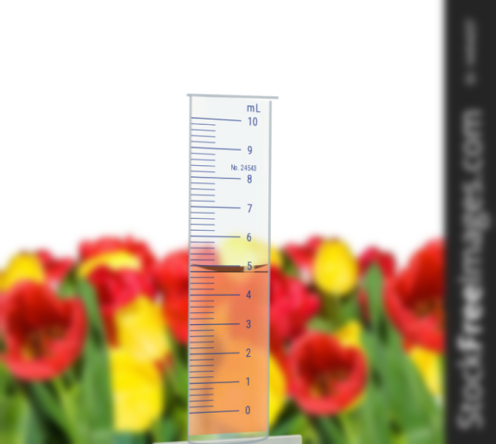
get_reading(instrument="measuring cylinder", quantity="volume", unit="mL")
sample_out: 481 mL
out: 4.8 mL
